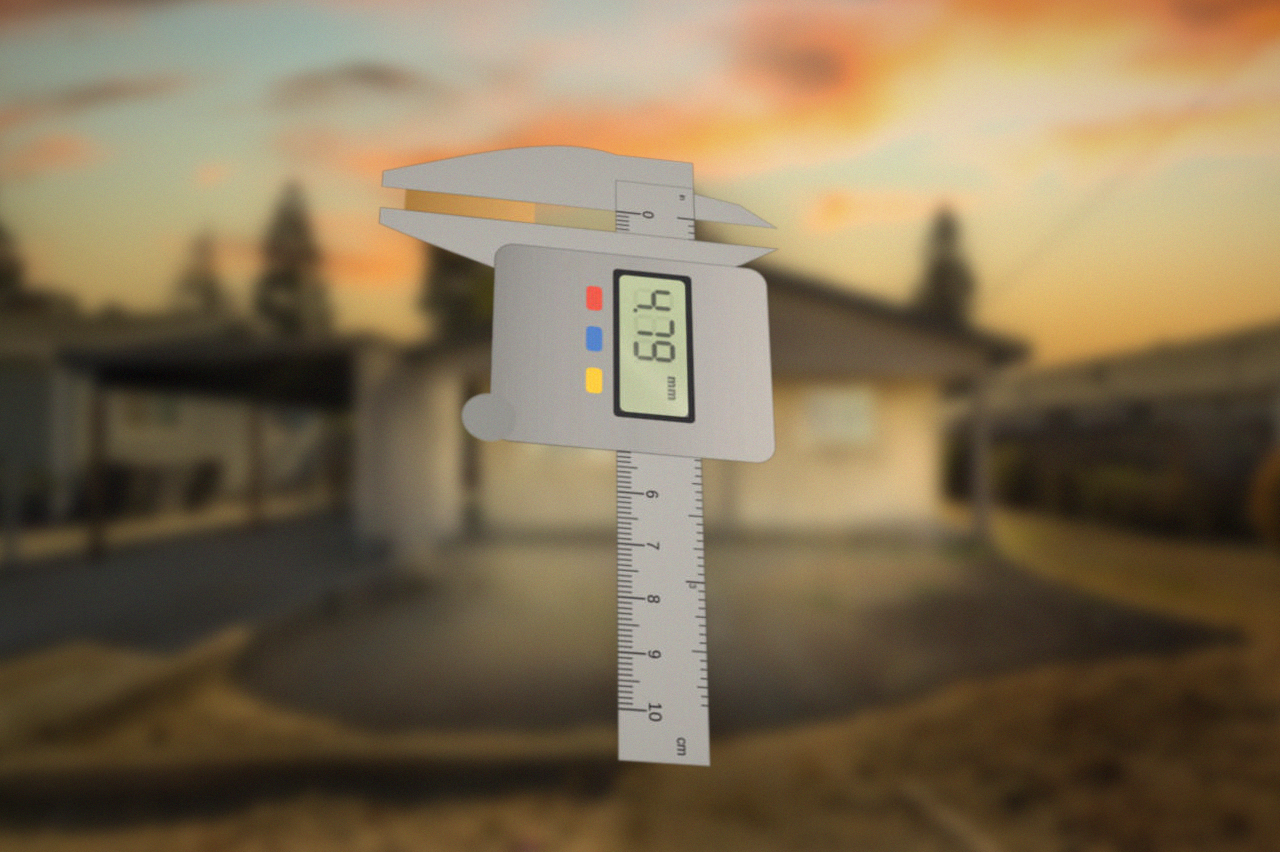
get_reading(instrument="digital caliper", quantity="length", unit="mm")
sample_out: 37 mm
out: 4.79 mm
